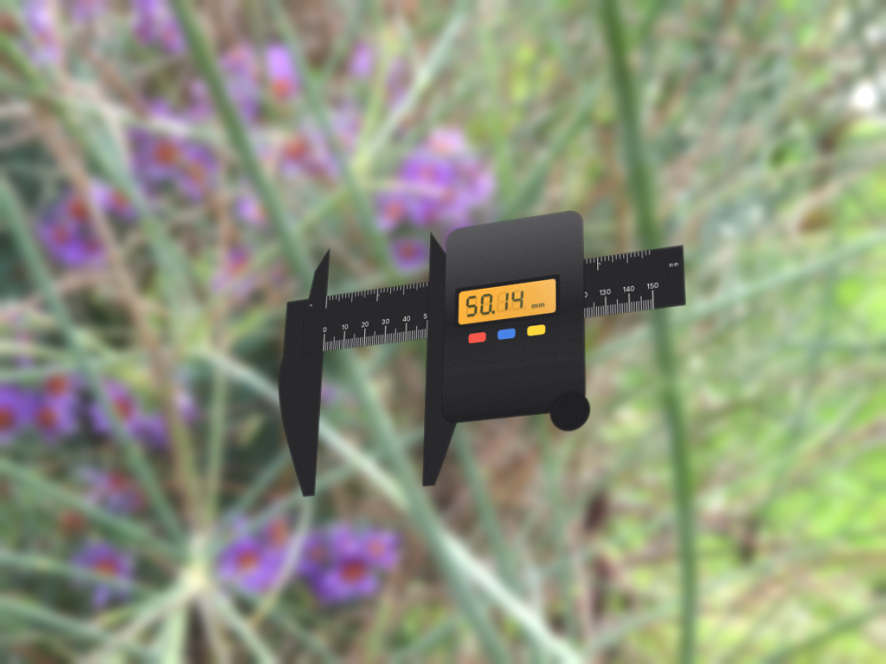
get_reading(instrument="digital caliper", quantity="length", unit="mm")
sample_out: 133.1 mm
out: 50.14 mm
